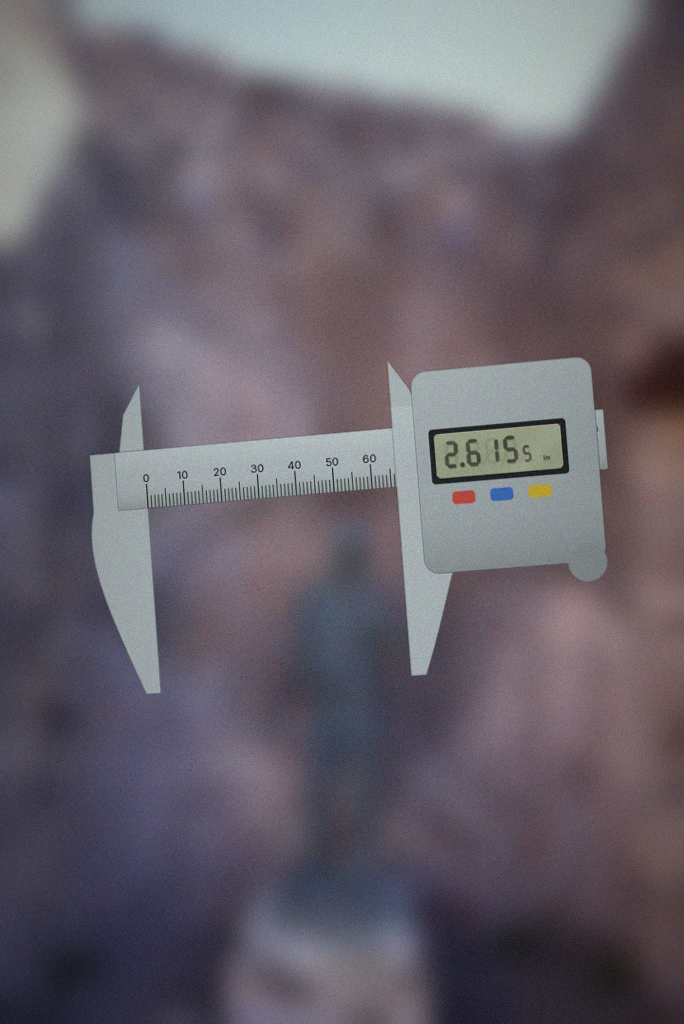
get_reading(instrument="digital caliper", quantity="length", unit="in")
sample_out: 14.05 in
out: 2.6155 in
